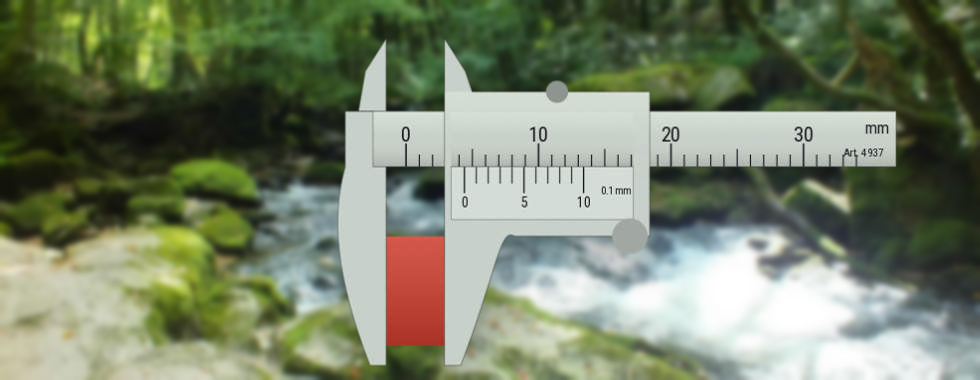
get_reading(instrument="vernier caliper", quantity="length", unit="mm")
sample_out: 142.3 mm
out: 4.4 mm
